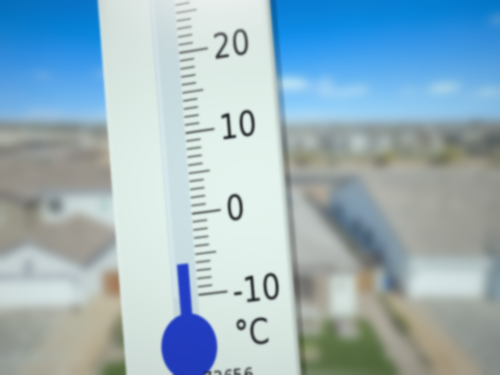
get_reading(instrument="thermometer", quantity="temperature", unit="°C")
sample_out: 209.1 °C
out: -6 °C
